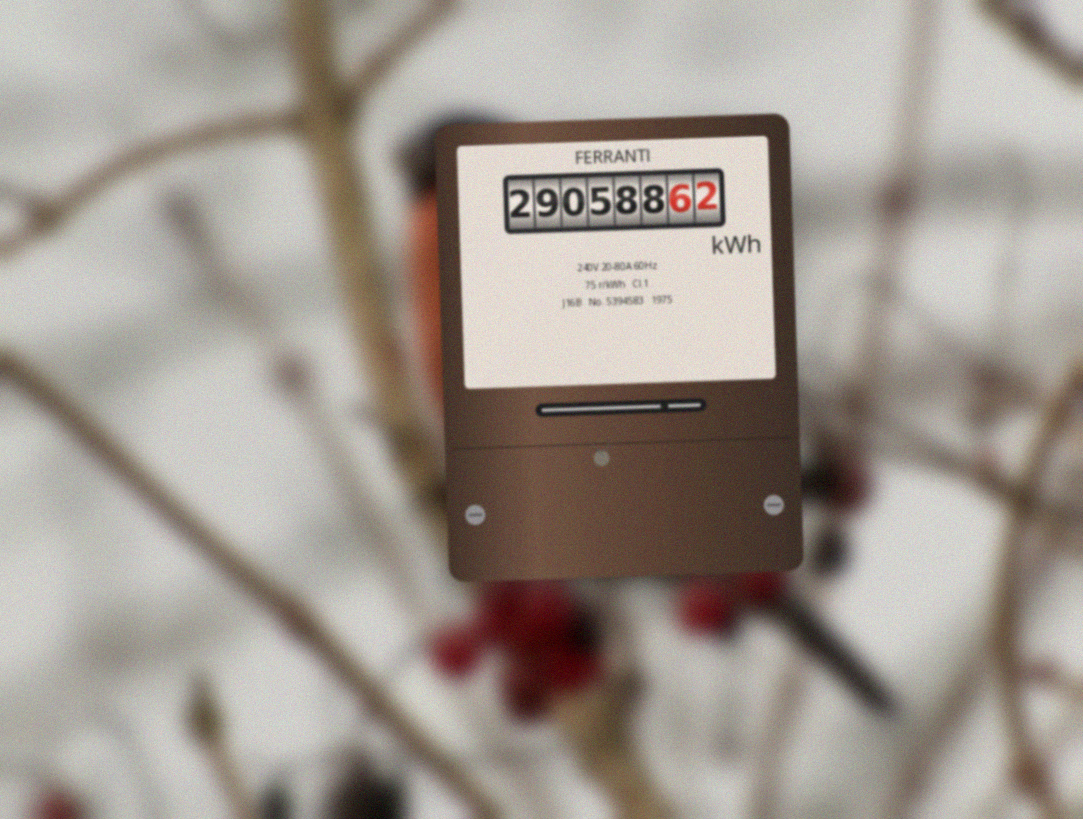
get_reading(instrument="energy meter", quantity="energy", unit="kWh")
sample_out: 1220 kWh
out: 290588.62 kWh
